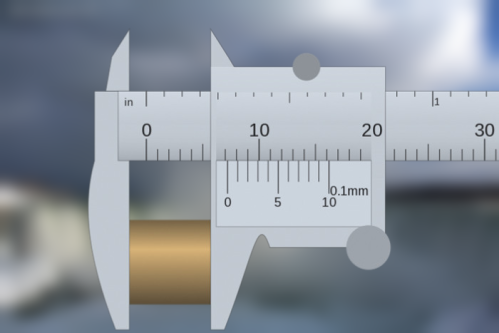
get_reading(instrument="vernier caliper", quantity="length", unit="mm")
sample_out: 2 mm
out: 7.2 mm
